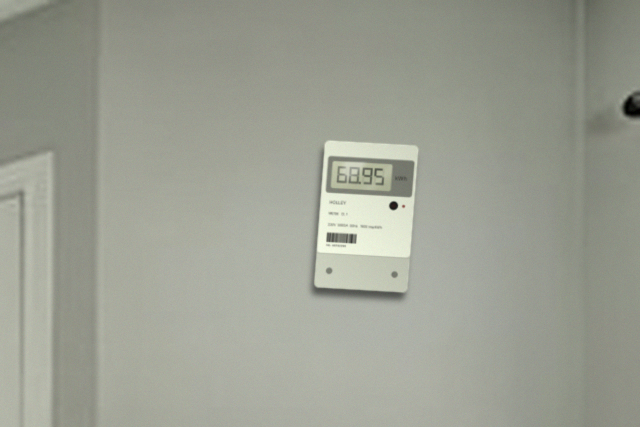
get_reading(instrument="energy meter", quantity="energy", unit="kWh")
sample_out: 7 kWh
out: 68.95 kWh
